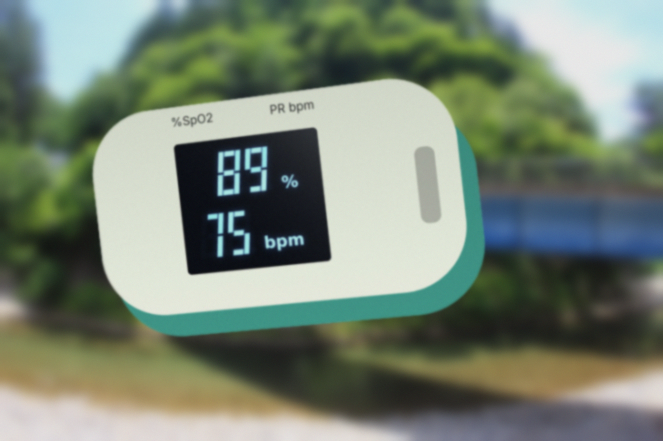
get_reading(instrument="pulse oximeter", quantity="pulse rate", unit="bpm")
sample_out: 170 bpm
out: 75 bpm
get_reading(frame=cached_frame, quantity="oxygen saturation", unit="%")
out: 89 %
